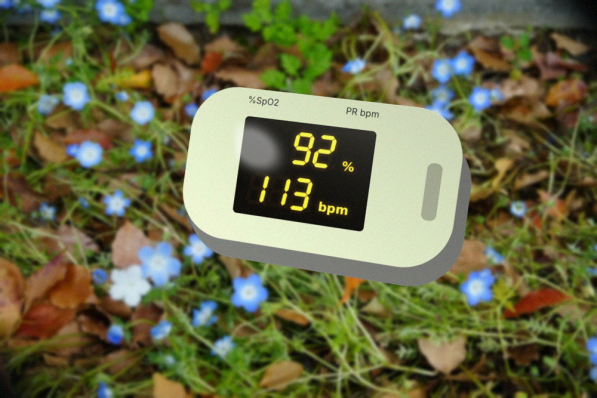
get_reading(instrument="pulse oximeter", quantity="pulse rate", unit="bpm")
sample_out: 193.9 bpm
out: 113 bpm
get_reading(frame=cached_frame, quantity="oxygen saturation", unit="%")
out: 92 %
